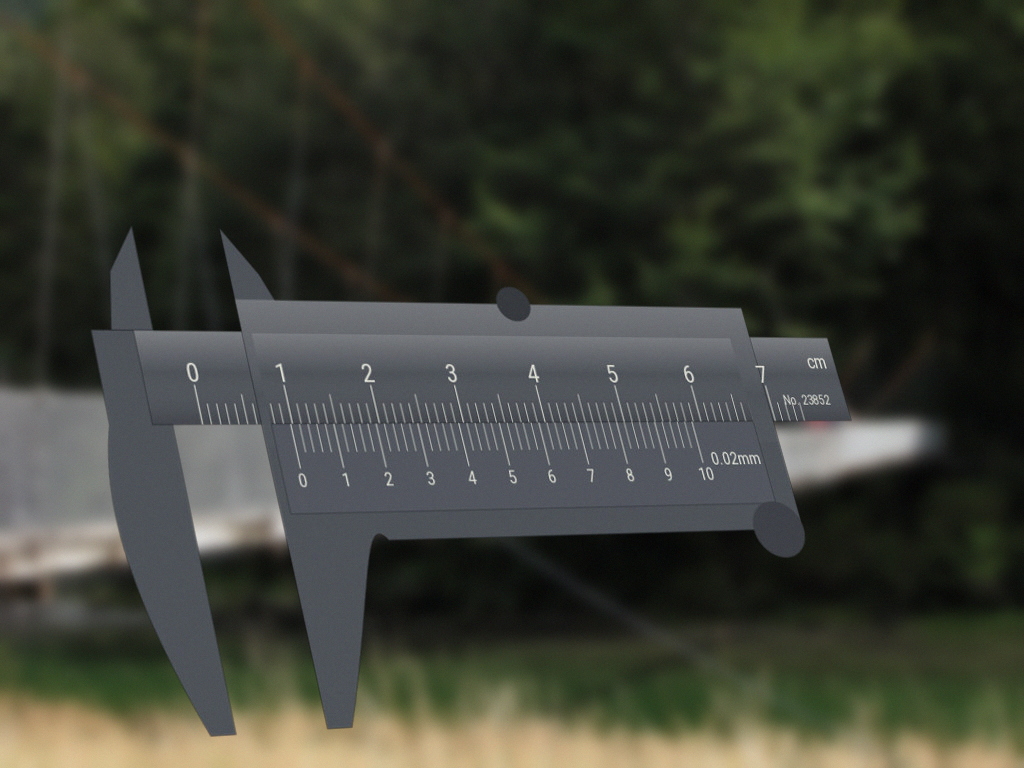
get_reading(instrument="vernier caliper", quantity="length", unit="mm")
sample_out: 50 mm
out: 9.8 mm
